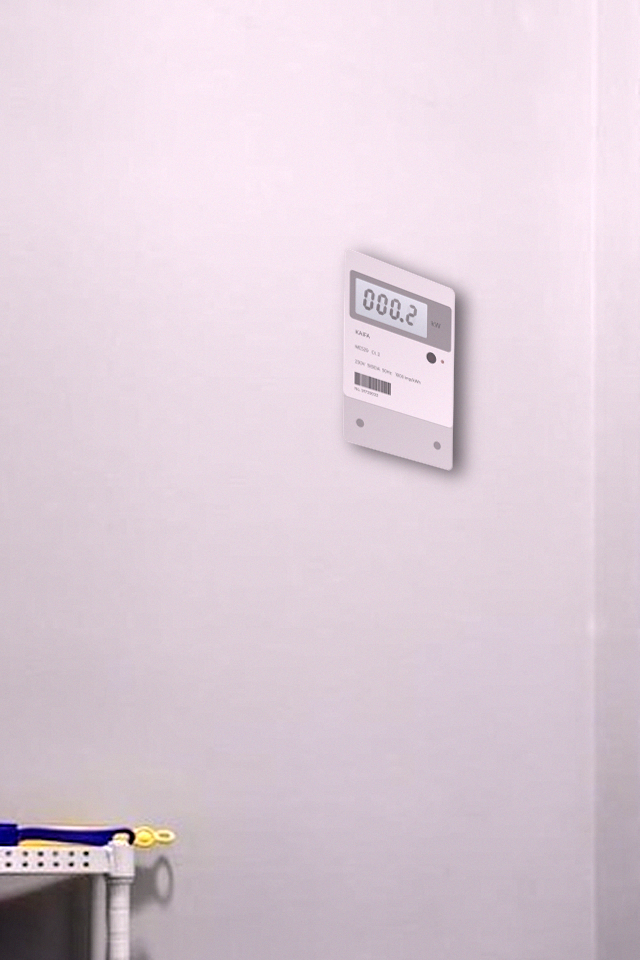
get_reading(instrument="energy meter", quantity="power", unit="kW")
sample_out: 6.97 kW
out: 0.2 kW
